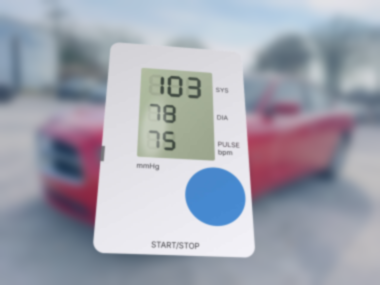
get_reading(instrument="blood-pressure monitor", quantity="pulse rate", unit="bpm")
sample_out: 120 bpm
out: 75 bpm
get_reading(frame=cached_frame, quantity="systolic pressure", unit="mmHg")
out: 103 mmHg
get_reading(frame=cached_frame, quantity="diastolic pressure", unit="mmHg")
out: 78 mmHg
